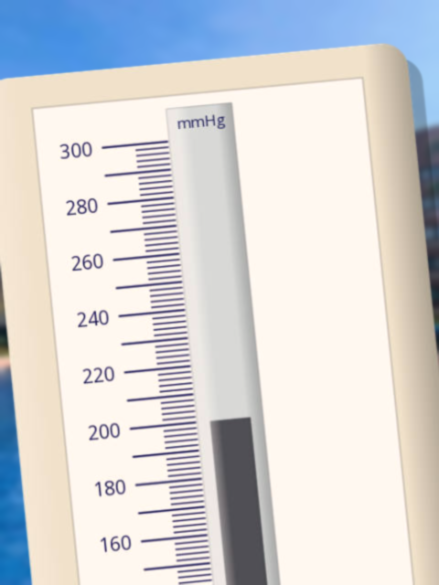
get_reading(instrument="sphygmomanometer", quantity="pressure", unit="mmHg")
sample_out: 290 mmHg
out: 200 mmHg
